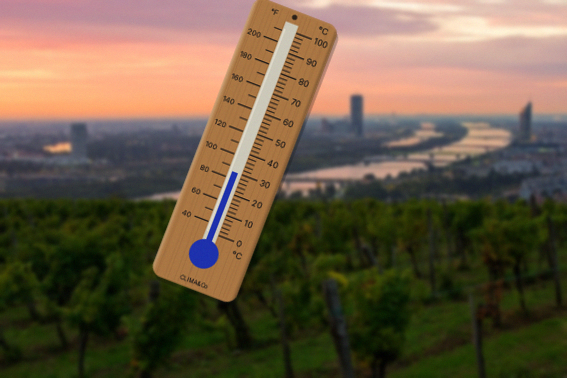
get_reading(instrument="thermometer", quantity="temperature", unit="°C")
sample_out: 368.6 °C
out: 30 °C
